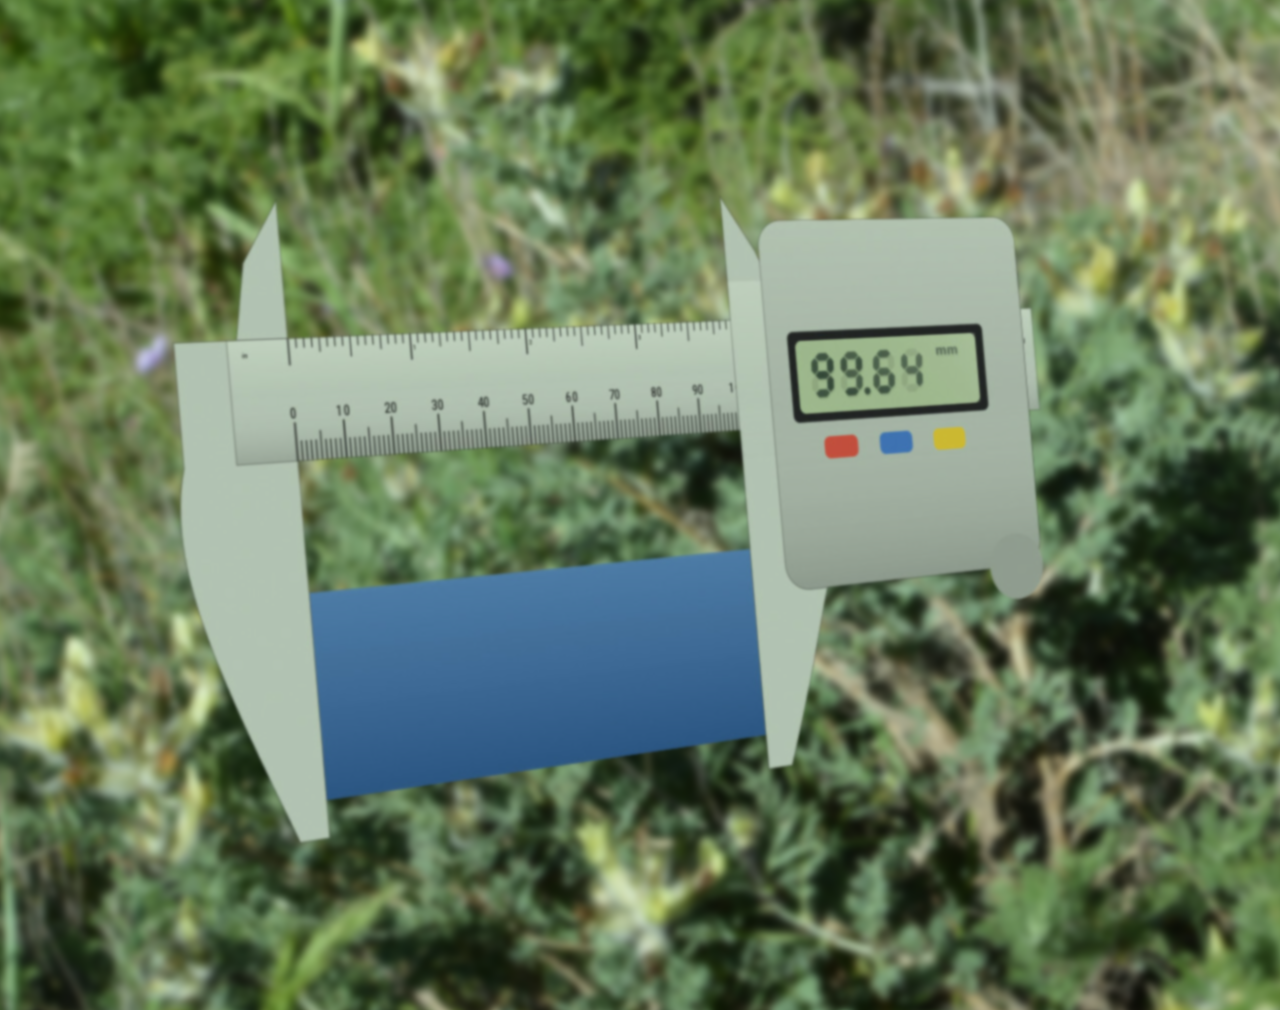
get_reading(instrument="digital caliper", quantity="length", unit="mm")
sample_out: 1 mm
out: 99.64 mm
